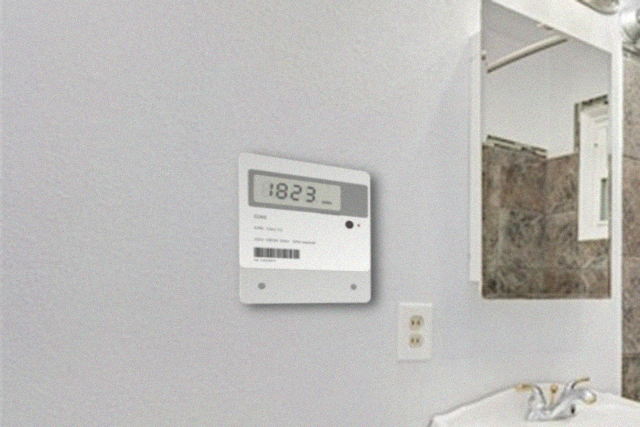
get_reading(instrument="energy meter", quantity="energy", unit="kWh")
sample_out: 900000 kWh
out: 1823 kWh
